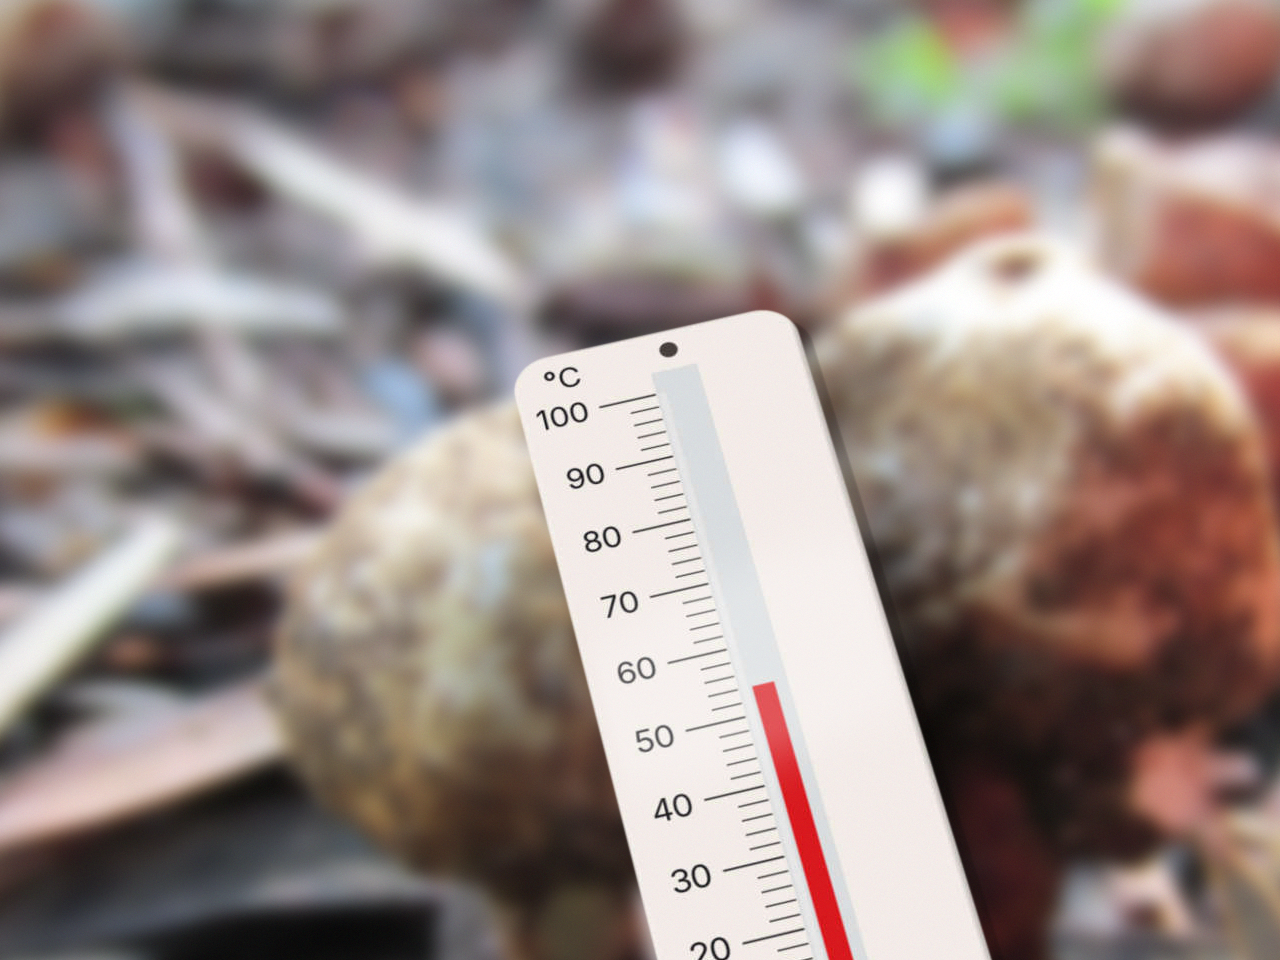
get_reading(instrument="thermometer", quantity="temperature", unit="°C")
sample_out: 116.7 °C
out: 54 °C
